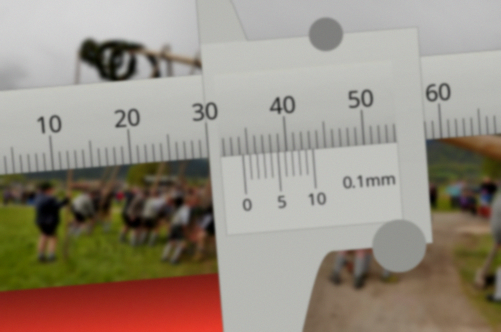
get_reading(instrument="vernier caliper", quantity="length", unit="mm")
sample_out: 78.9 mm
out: 34.4 mm
